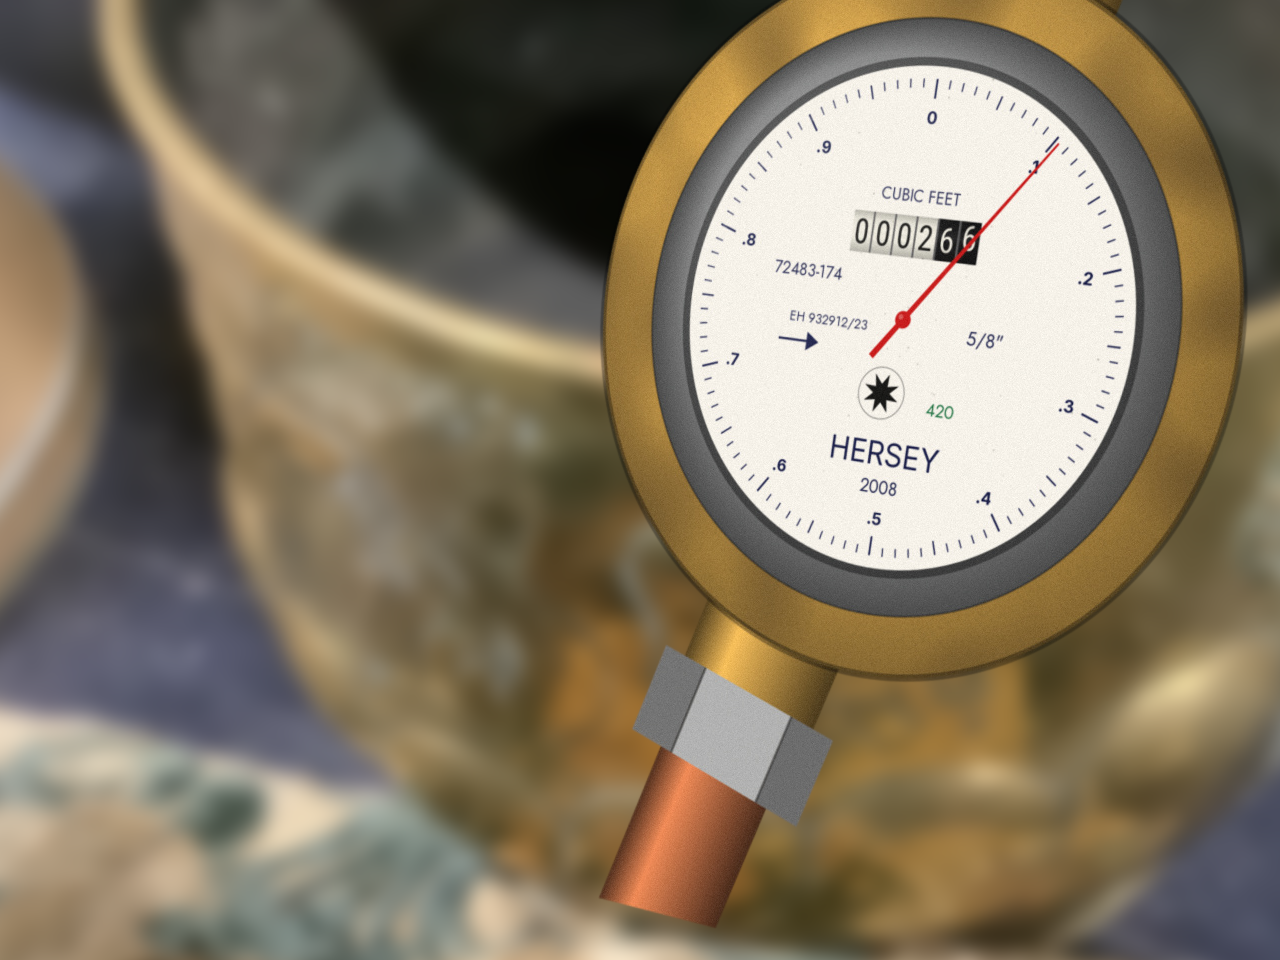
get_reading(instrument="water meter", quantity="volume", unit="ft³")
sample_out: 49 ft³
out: 266.10 ft³
